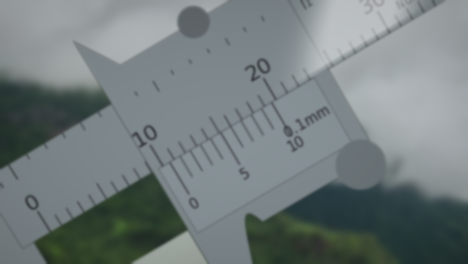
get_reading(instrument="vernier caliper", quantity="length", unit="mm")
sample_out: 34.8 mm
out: 10.6 mm
